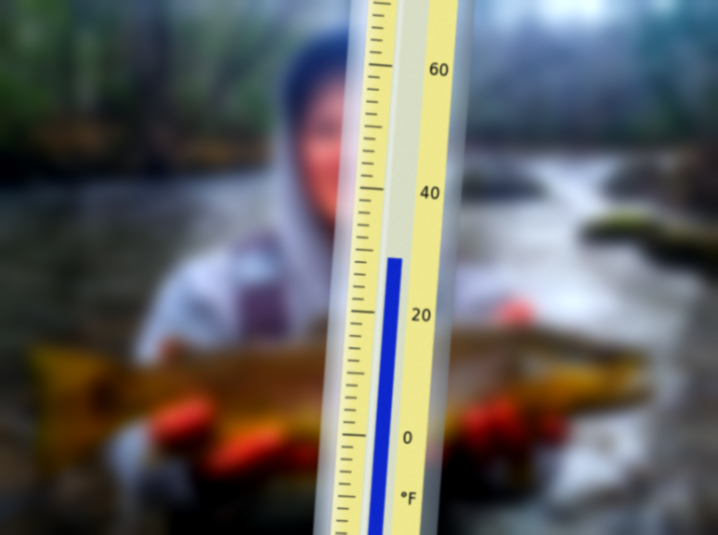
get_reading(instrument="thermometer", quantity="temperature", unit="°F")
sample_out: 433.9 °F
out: 29 °F
